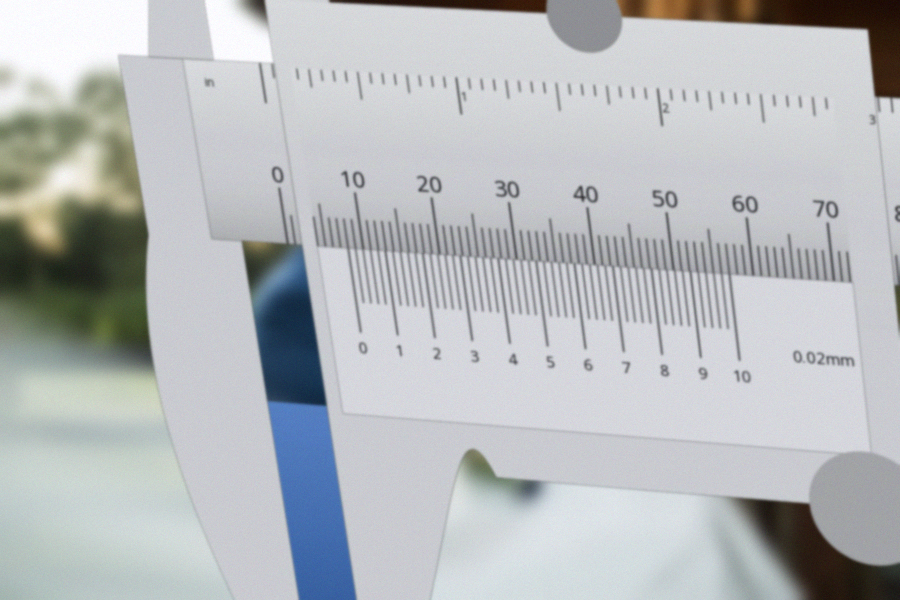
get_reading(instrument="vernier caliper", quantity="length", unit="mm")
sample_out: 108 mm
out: 8.0 mm
